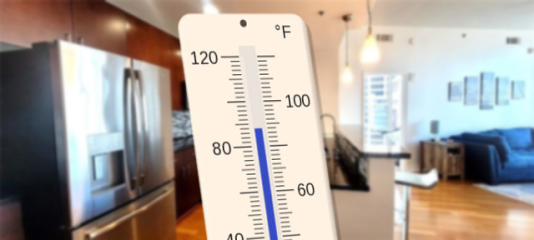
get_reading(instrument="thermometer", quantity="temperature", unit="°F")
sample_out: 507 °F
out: 88 °F
